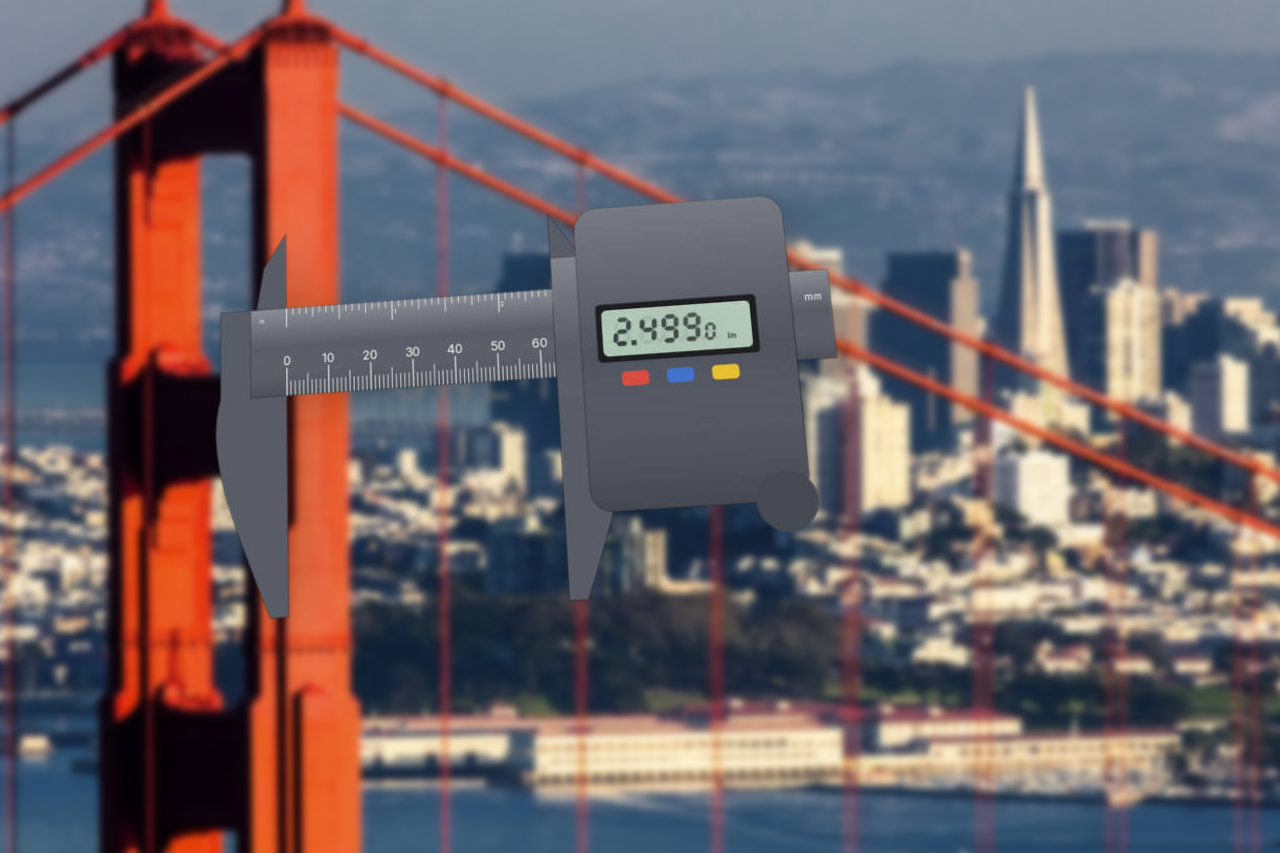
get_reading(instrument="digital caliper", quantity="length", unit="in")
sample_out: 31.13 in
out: 2.4990 in
